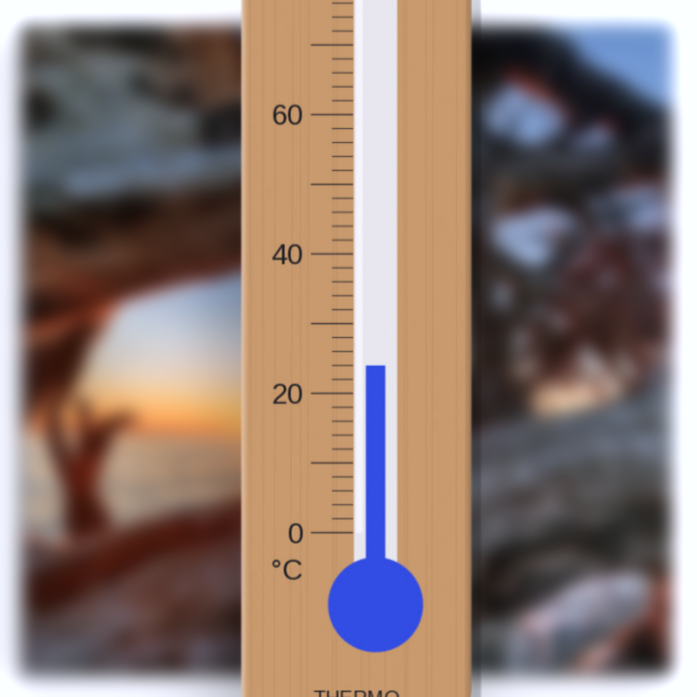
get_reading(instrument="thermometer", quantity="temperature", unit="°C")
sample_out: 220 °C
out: 24 °C
